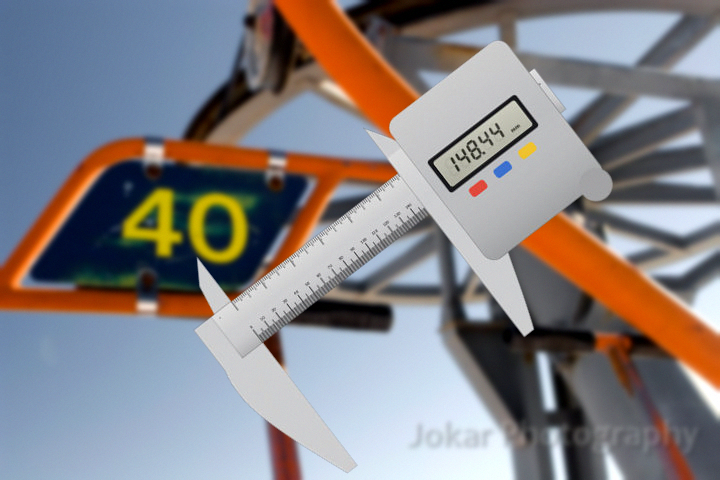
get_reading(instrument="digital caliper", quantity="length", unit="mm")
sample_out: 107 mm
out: 148.44 mm
